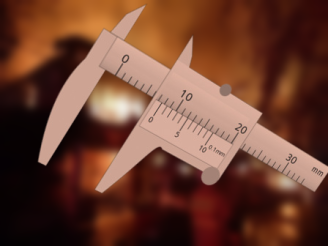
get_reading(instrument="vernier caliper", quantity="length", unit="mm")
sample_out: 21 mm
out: 7.6 mm
